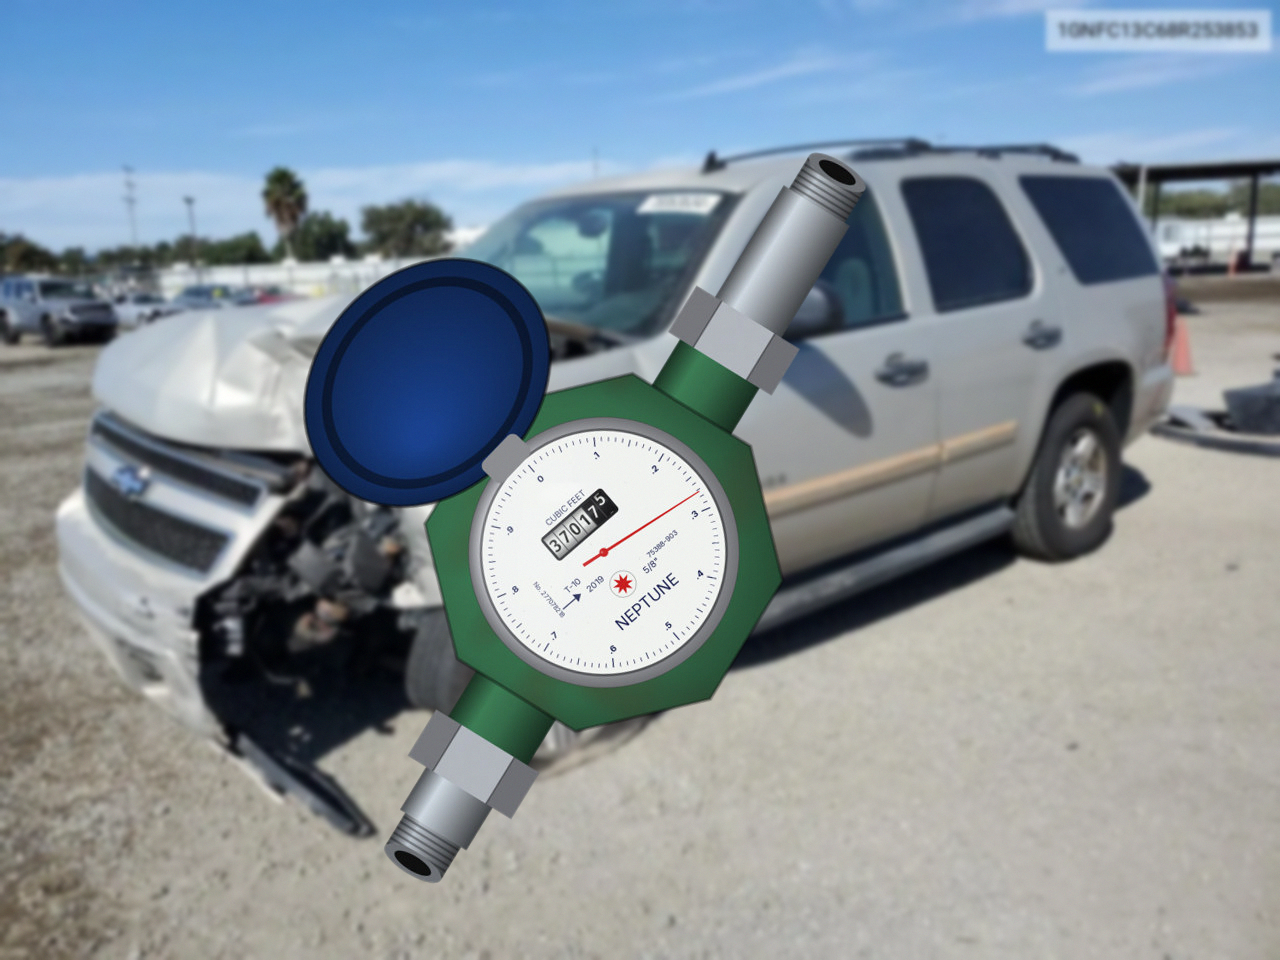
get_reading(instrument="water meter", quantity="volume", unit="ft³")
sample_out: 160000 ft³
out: 370175.27 ft³
